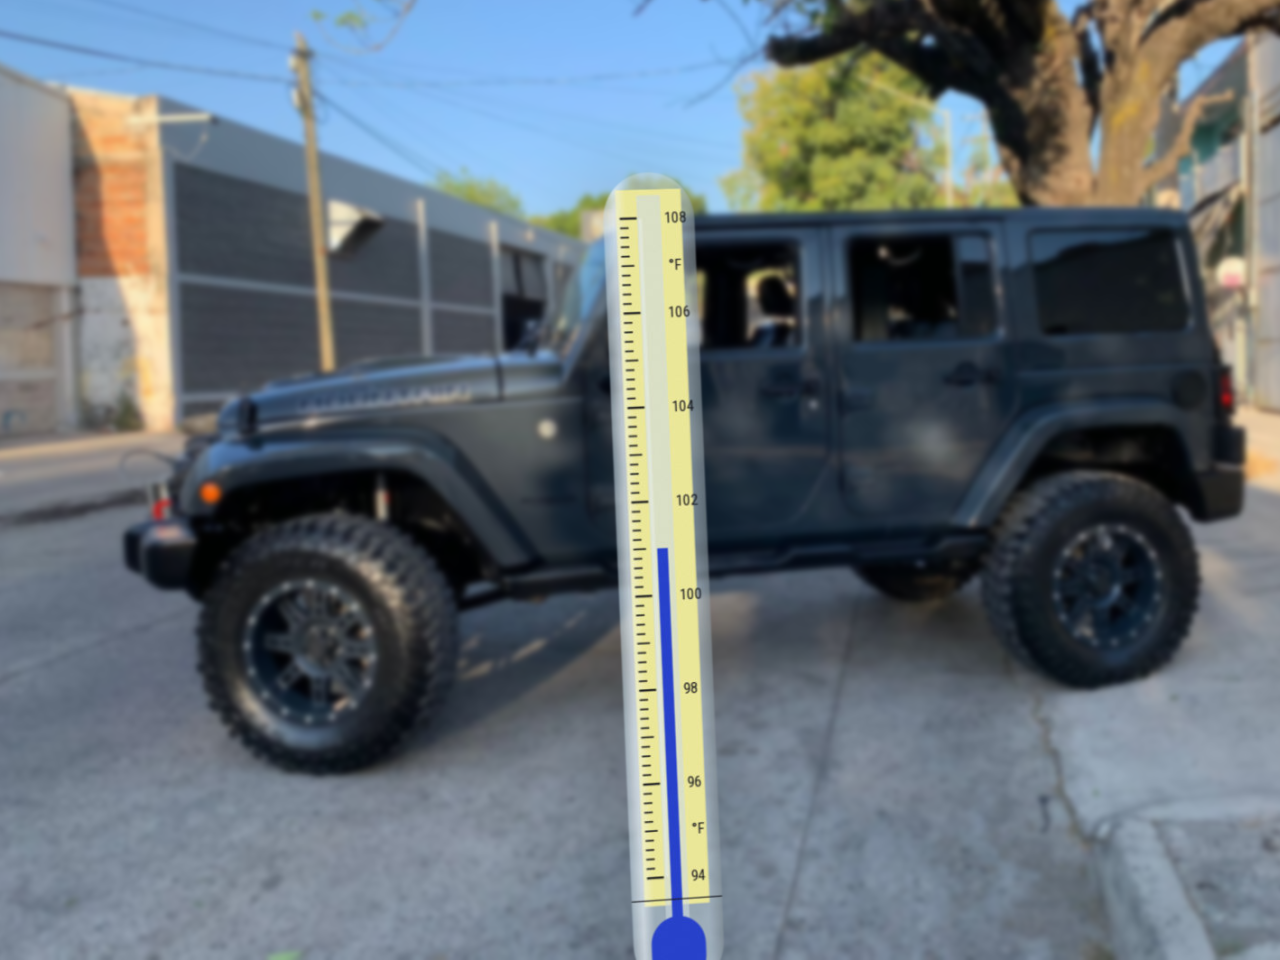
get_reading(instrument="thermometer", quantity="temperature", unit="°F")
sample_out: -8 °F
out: 101 °F
